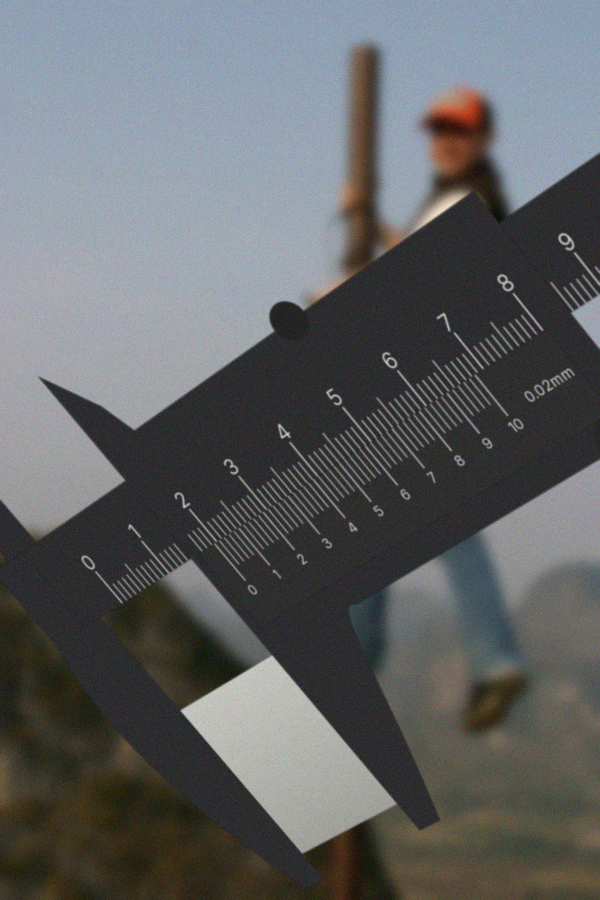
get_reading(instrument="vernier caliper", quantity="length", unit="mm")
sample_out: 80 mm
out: 19.5 mm
